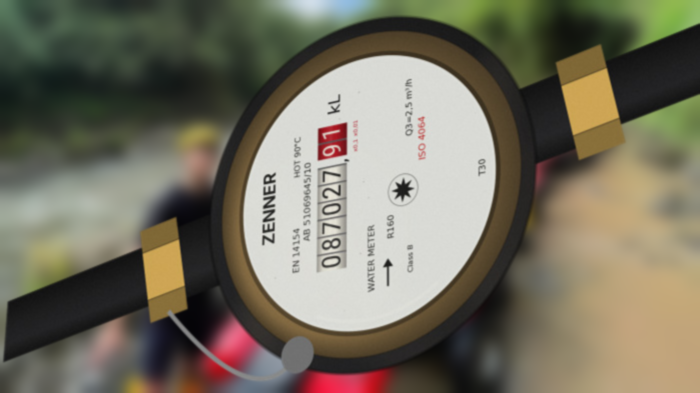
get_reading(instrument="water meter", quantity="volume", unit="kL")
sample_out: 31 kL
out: 87027.91 kL
